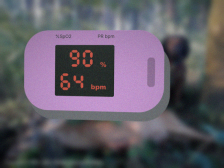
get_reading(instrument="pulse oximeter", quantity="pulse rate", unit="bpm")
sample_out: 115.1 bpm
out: 64 bpm
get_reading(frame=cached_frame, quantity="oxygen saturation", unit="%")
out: 90 %
